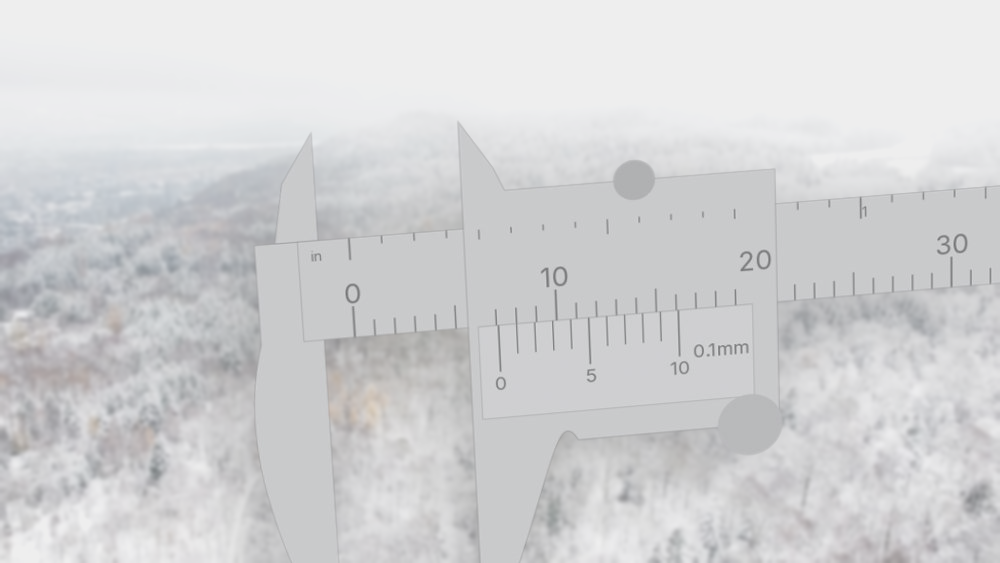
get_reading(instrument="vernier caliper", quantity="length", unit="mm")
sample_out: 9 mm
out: 7.1 mm
